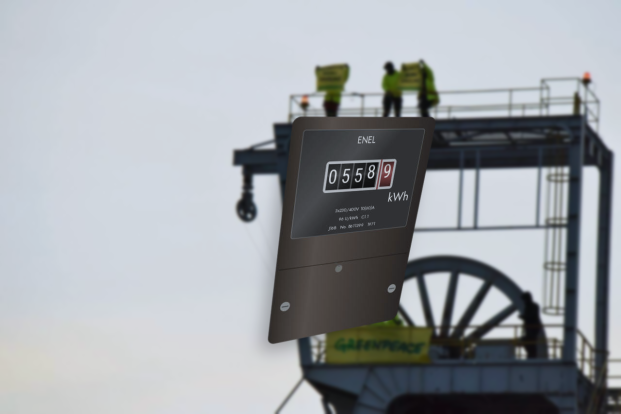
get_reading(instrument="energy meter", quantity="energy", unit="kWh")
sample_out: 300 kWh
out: 558.9 kWh
